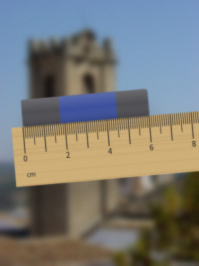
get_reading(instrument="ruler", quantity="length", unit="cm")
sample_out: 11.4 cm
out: 6 cm
